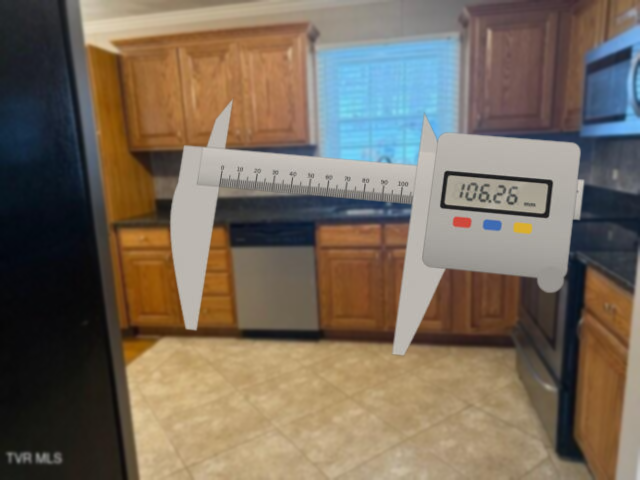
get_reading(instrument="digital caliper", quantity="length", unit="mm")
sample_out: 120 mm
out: 106.26 mm
